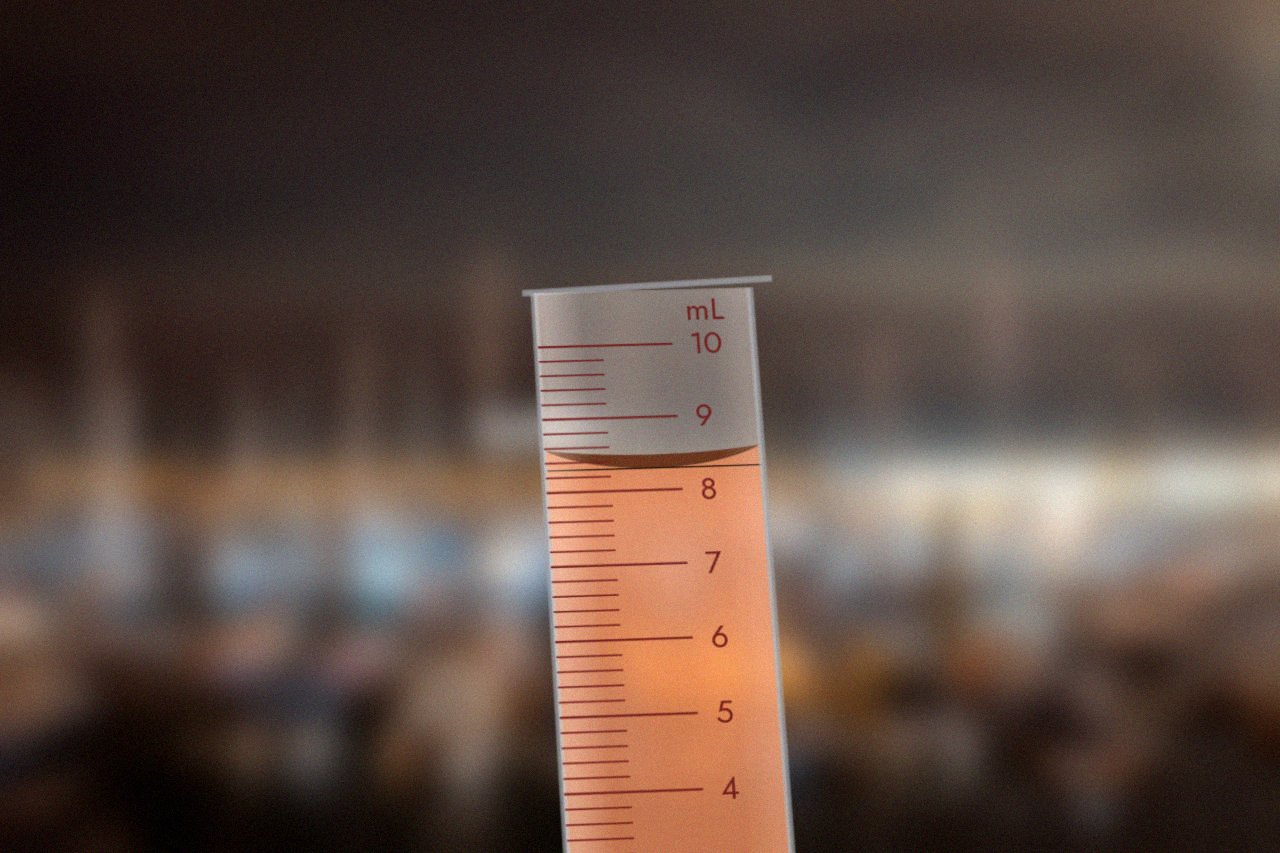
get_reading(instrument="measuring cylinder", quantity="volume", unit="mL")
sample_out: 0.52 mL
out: 8.3 mL
